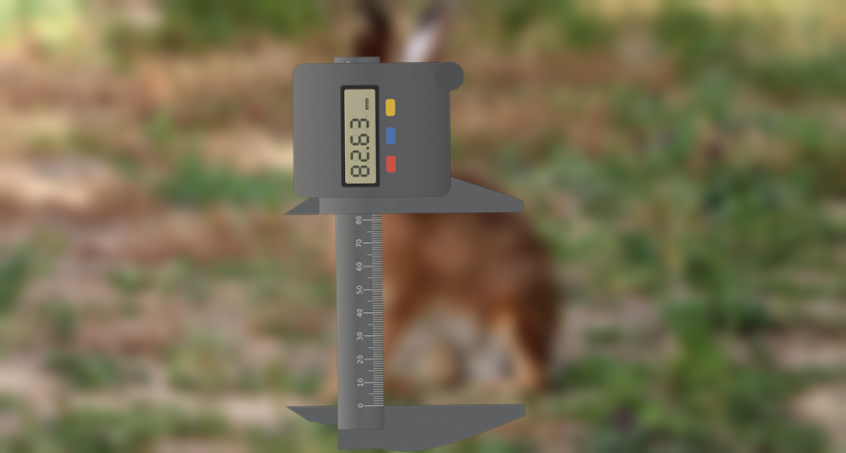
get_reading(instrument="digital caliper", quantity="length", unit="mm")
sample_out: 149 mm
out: 82.63 mm
